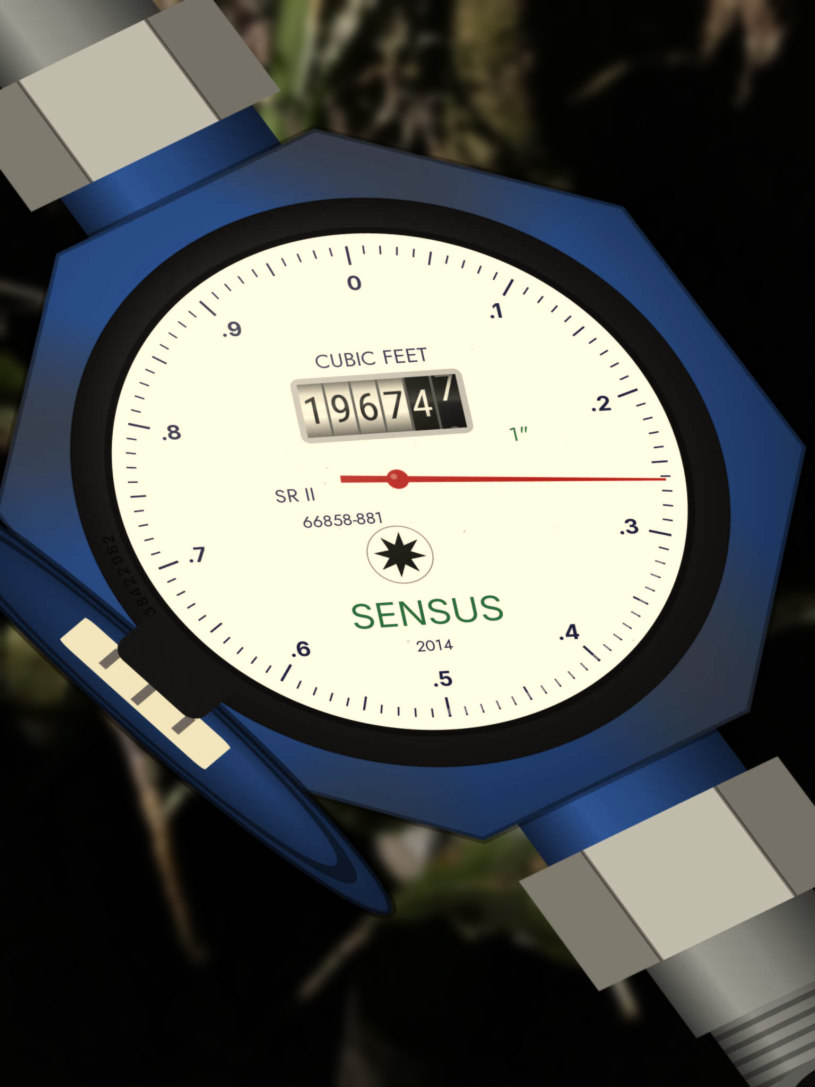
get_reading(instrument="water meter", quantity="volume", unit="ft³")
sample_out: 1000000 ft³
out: 196747.26 ft³
